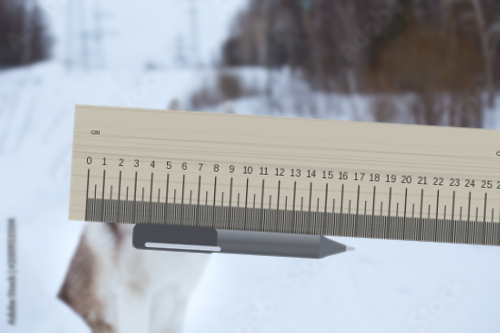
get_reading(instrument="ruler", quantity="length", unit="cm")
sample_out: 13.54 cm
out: 14 cm
